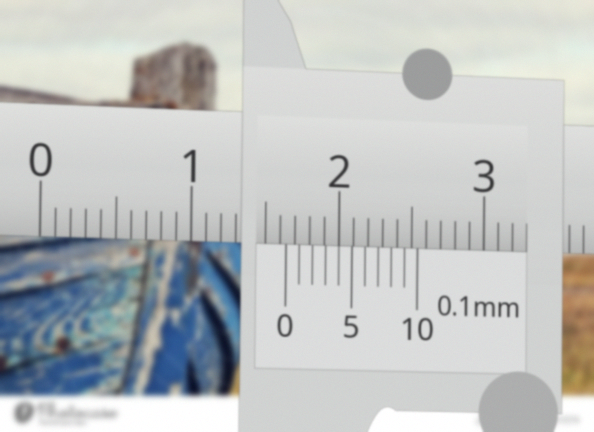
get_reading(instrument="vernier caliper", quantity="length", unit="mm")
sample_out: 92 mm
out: 16.4 mm
